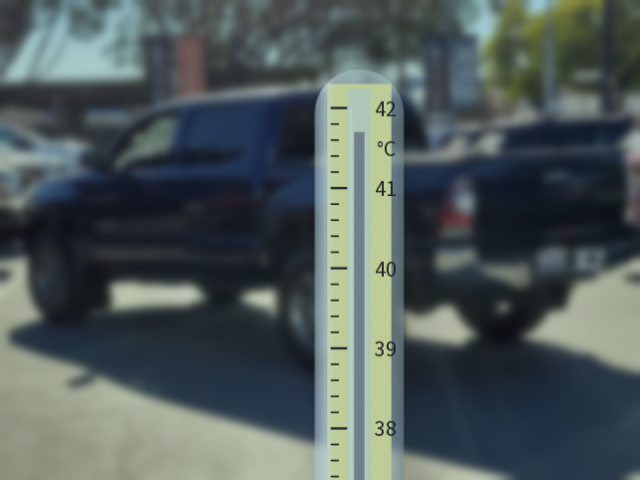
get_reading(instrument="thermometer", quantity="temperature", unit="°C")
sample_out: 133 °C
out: 41.7 °C
